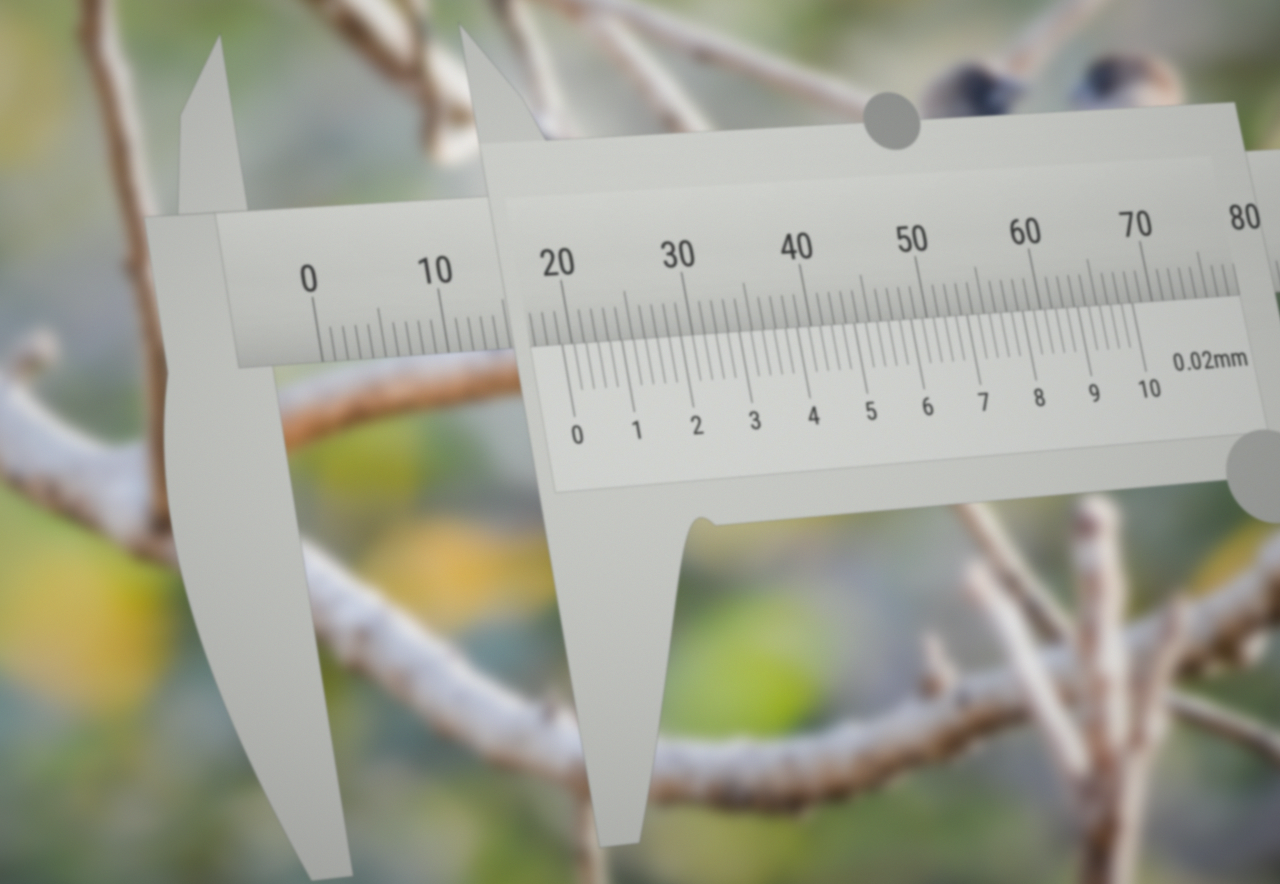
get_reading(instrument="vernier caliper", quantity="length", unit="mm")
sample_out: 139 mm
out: 19.2 mm
